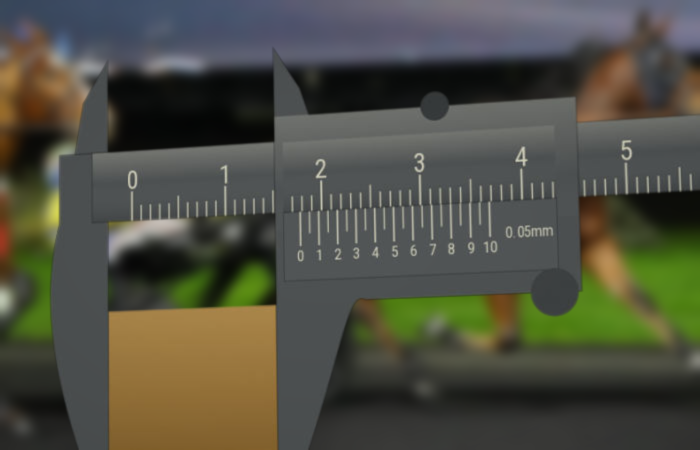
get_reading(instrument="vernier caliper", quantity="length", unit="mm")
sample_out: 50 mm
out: 17.8 mm
